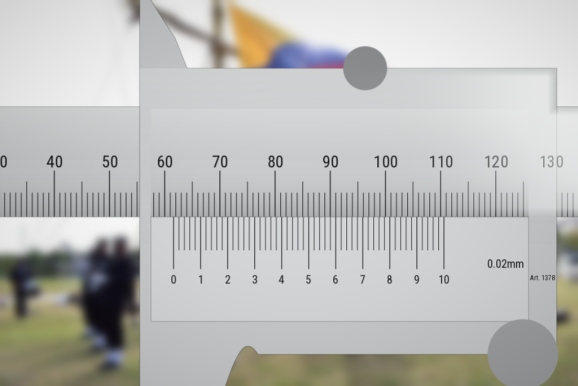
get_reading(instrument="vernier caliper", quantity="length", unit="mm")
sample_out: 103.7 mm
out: 61.6 mm
